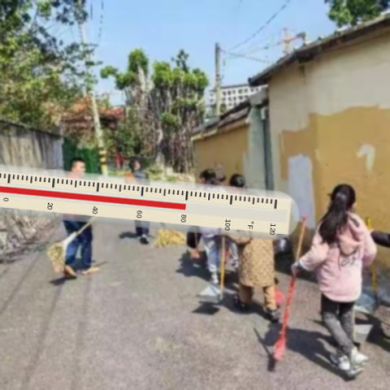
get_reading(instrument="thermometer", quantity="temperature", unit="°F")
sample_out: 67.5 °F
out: 80 °F
